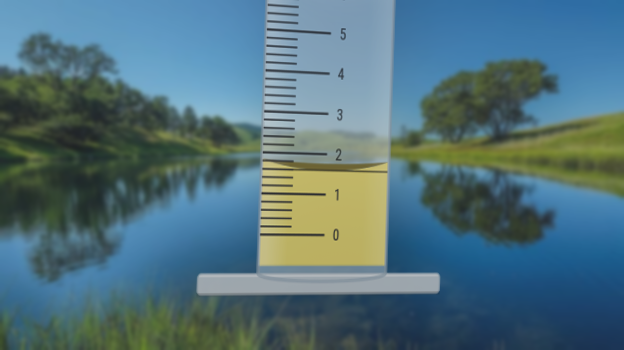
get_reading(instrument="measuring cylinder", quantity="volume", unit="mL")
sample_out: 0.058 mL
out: 1.6 mL
